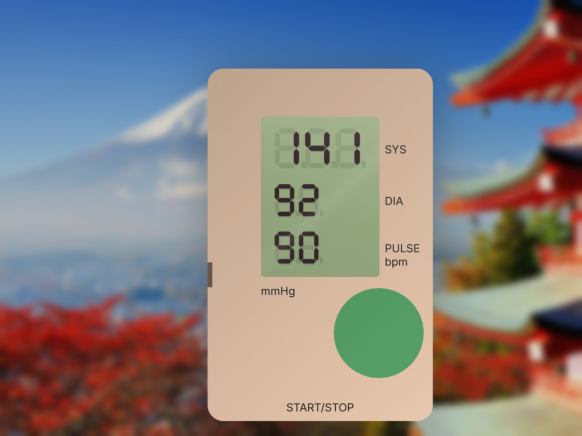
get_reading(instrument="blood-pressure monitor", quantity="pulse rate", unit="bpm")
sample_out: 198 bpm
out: 90 bpm
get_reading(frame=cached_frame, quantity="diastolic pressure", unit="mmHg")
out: 92 mmHg
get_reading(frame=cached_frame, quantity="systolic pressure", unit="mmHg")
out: 141 mmHg
